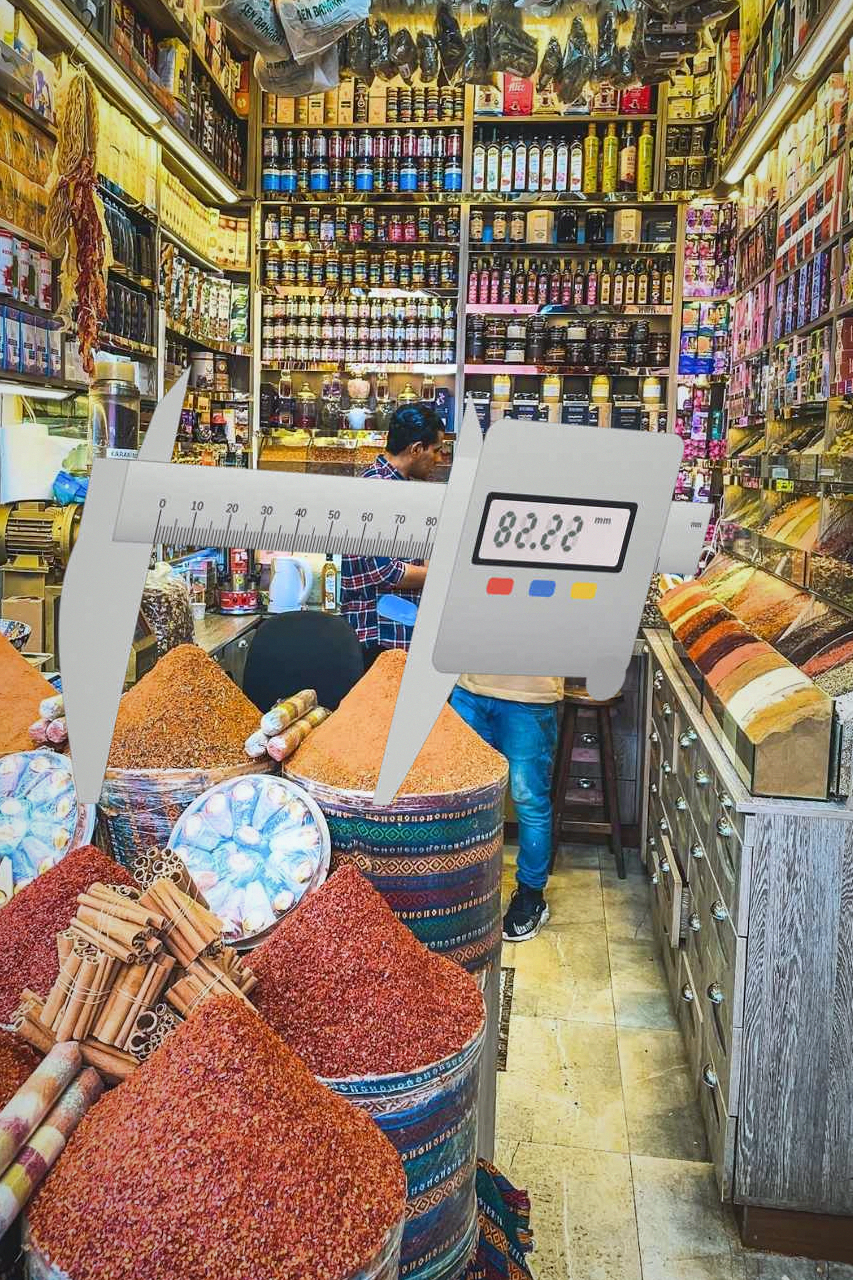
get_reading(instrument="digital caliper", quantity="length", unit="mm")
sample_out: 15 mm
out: 82.22 mm
